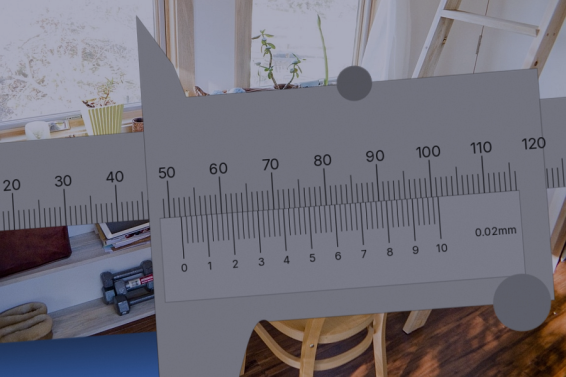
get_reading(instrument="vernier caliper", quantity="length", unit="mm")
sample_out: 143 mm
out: 52.2 mm
